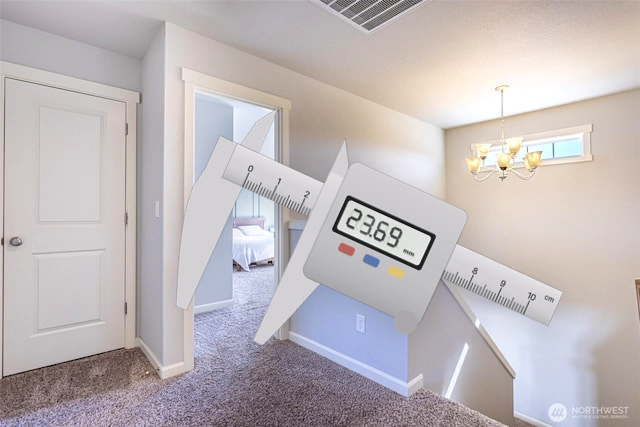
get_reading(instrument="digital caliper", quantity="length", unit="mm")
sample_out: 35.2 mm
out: 23.69 mm
